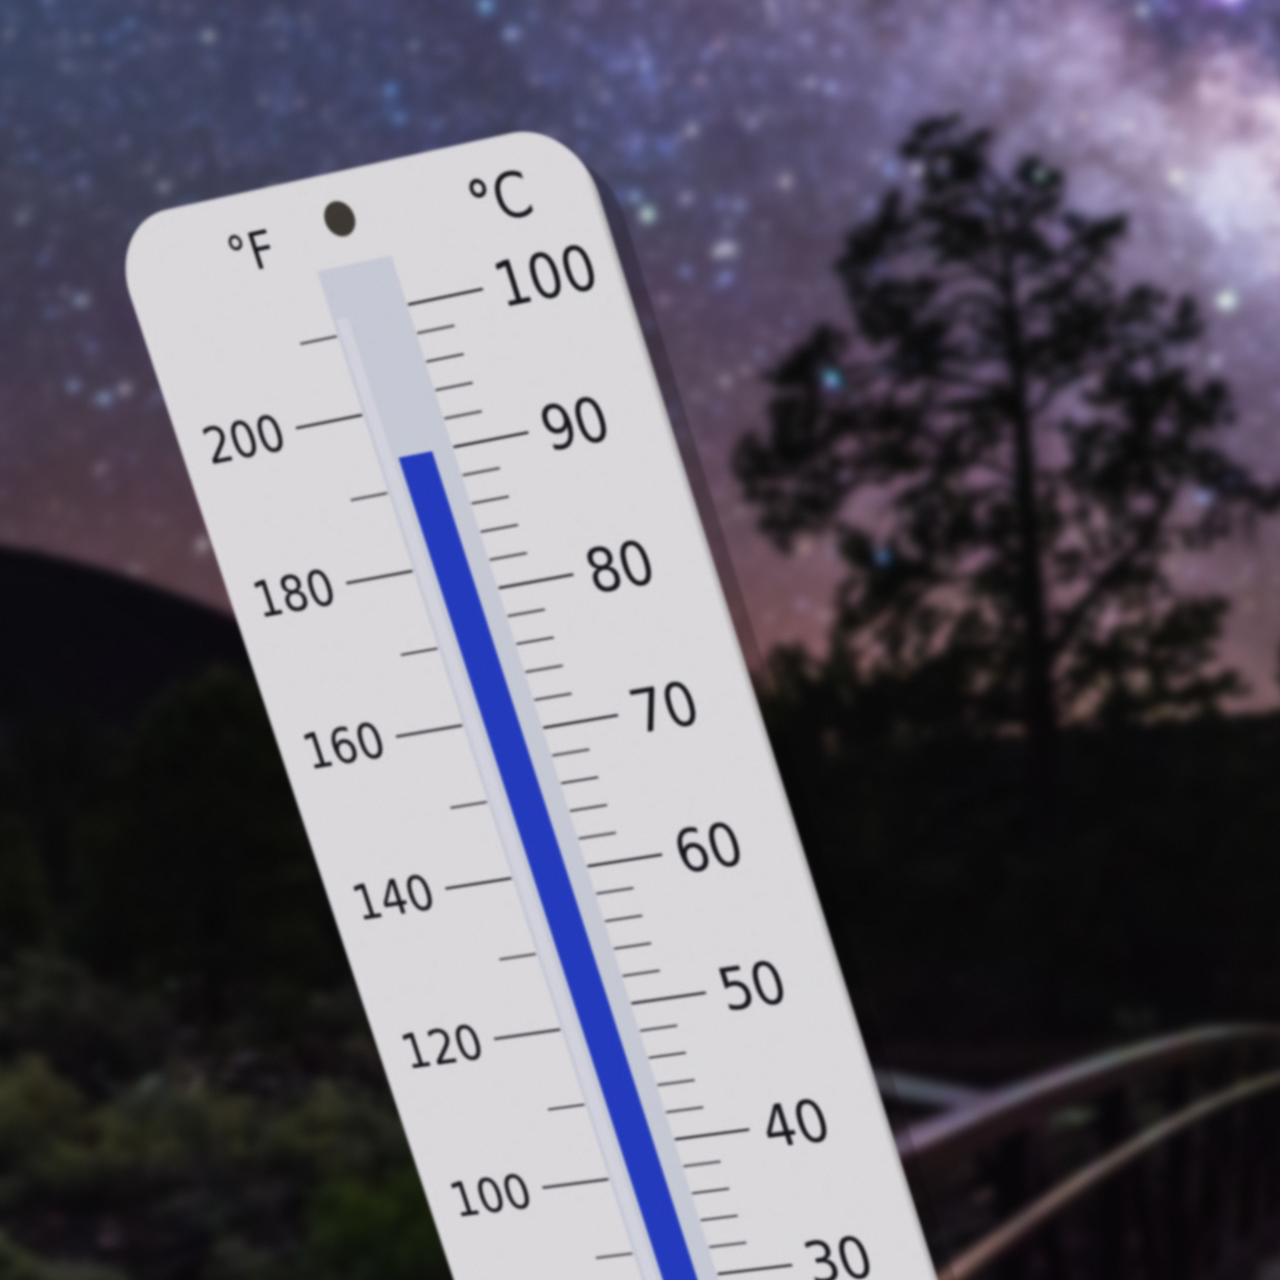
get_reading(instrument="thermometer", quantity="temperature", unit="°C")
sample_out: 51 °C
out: 90 °C
